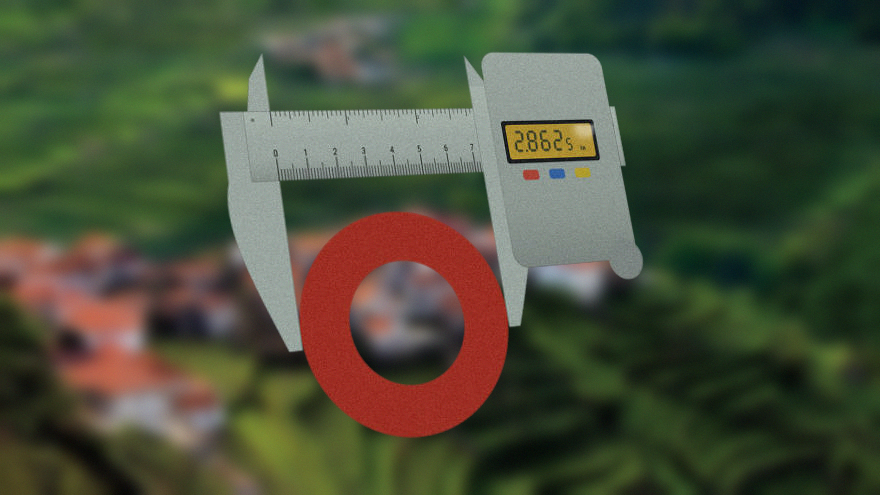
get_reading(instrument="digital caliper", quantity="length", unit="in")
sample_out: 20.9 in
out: 2.8625 in
